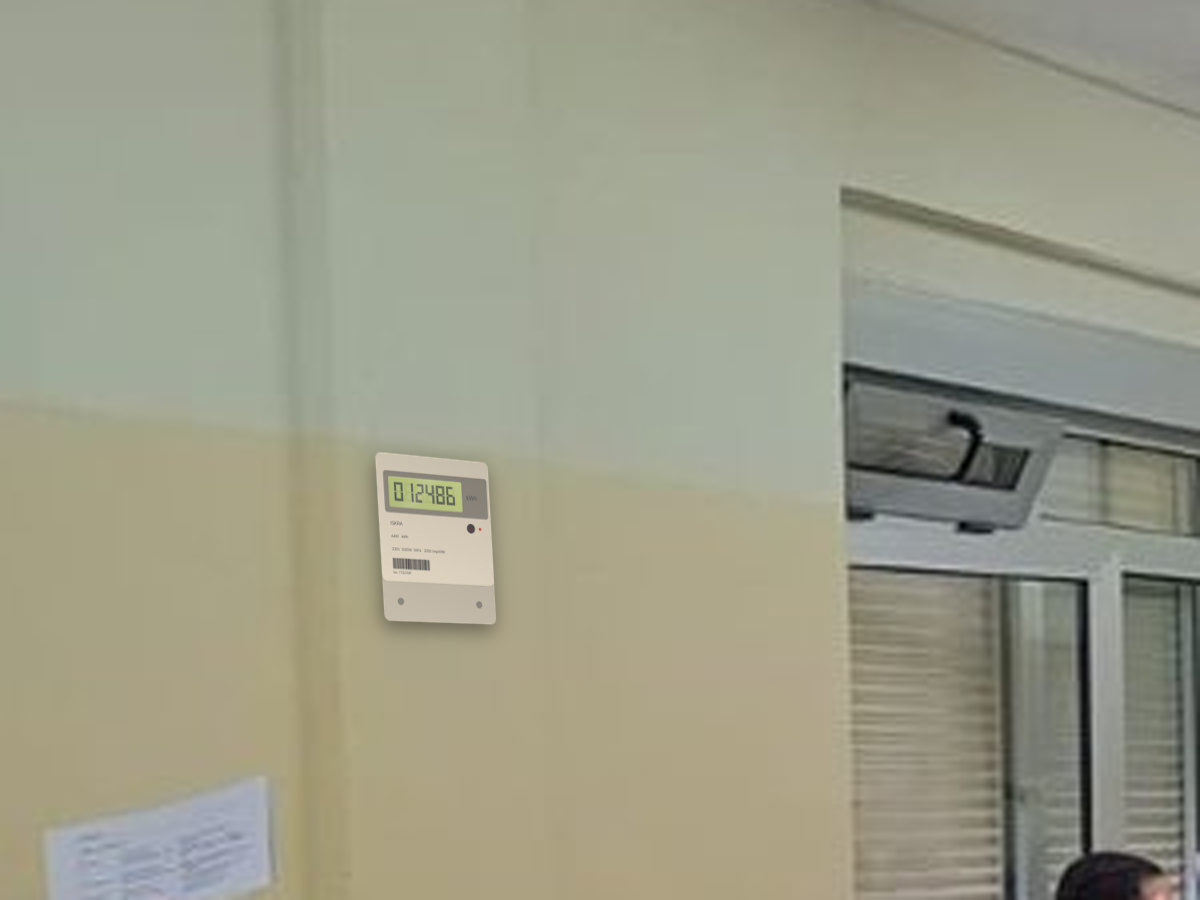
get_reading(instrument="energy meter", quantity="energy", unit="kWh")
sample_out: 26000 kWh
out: 12486 kWh
